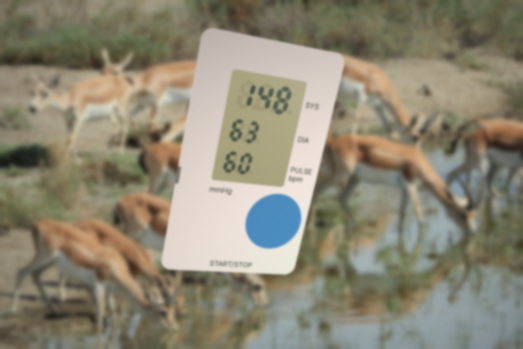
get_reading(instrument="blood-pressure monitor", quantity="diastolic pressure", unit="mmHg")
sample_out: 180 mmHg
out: 63 mmHg
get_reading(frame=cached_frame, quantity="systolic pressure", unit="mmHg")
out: 148 mmHg
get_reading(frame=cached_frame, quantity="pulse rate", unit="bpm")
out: 60 bpm
